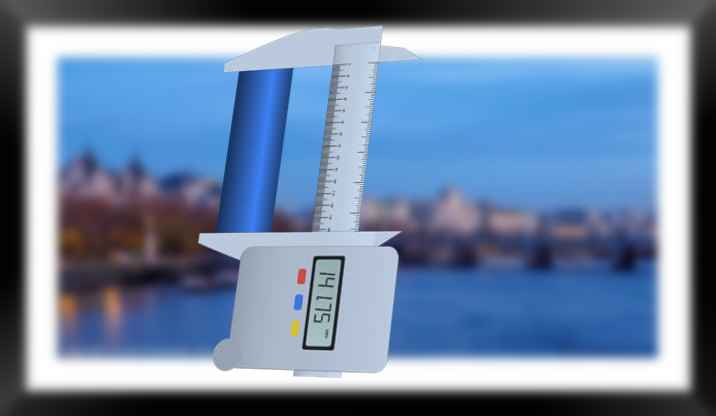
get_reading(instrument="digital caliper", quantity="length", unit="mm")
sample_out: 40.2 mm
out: 141.75 mm
